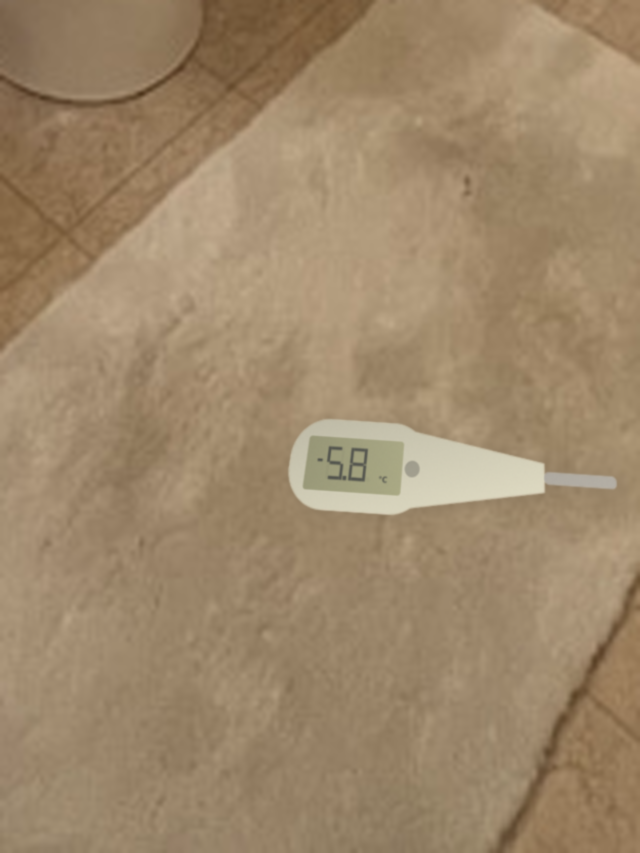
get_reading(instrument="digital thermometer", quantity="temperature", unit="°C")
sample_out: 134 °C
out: -5.8 °C
